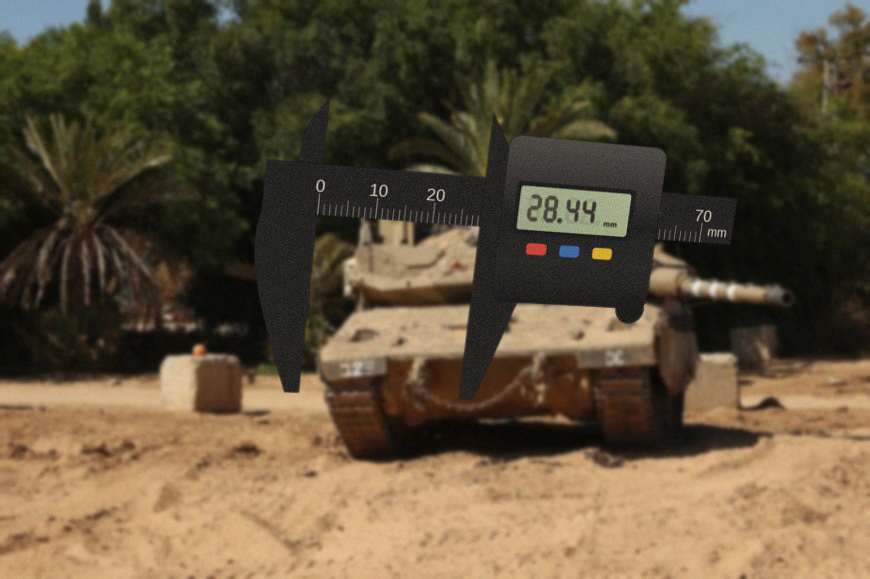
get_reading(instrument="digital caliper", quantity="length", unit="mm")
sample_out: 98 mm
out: 28.44 mm
